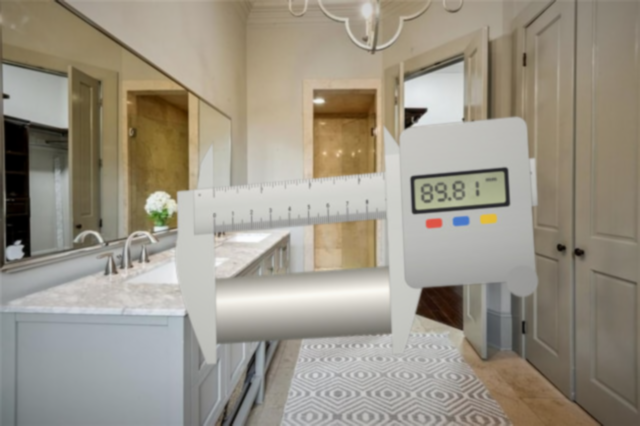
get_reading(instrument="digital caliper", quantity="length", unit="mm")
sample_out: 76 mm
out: 89.81 mm
